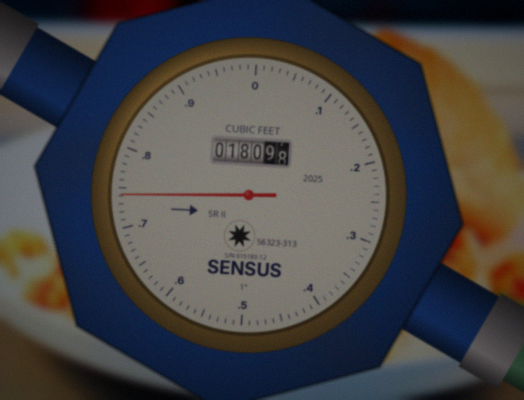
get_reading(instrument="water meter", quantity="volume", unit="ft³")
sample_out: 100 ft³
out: 18097.74 ft³
